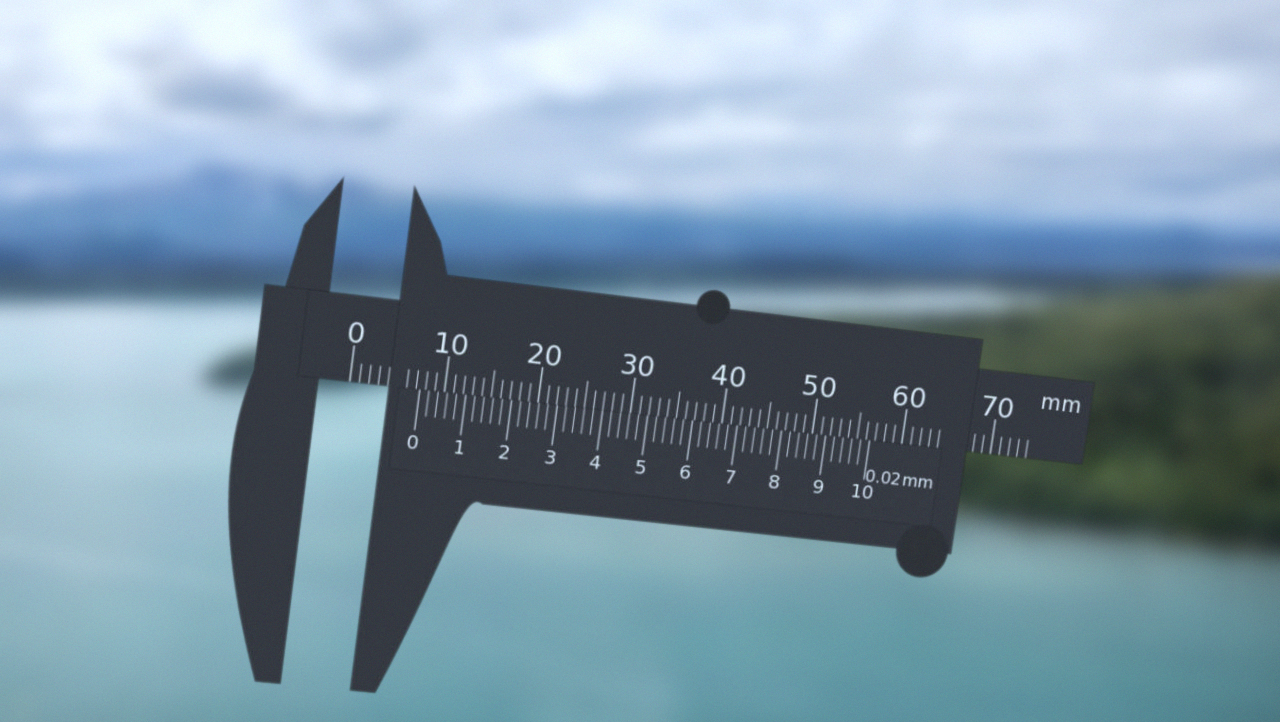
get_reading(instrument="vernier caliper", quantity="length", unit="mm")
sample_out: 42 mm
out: 7.4 mm
